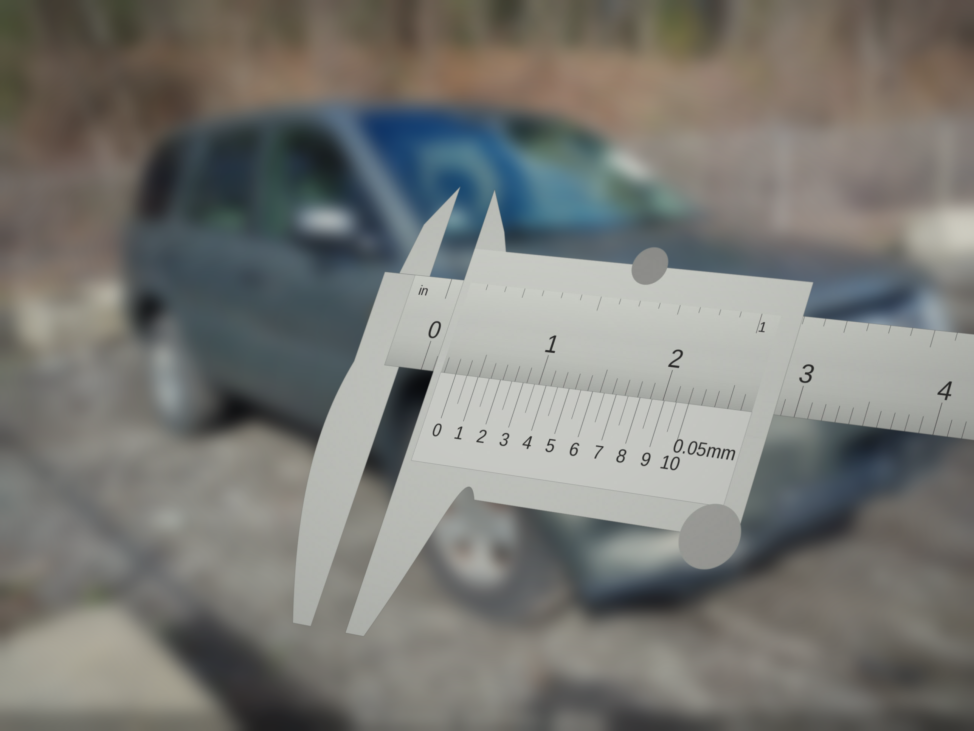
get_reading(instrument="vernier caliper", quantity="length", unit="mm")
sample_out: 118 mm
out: 3.0 mm
